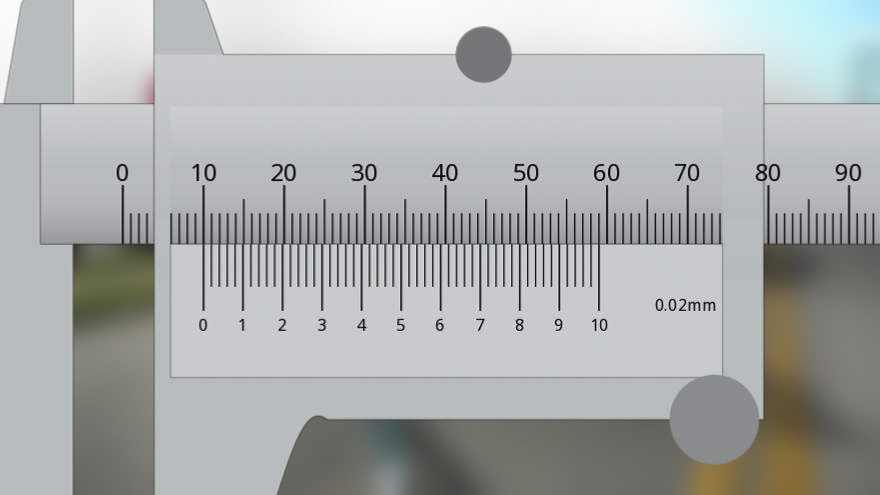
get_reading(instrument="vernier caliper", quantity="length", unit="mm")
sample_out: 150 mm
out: 10.0 mm
